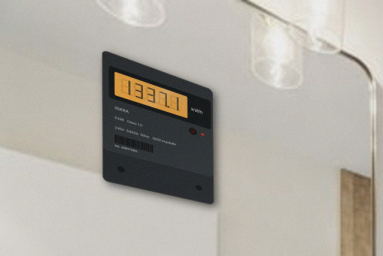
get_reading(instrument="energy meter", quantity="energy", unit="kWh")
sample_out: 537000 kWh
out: 1337.1 kWh
